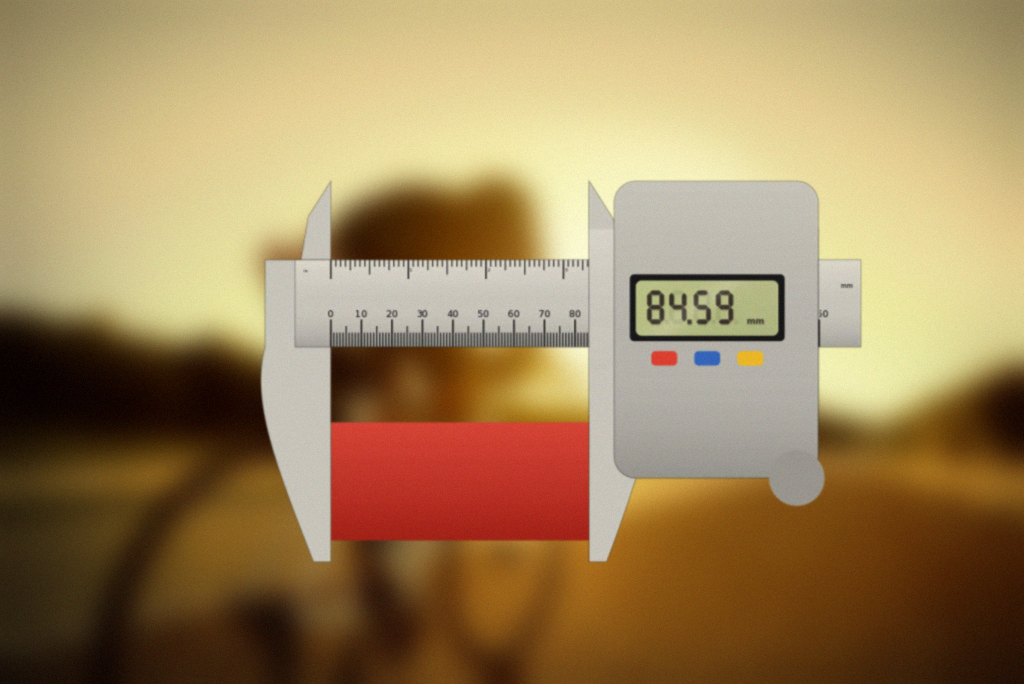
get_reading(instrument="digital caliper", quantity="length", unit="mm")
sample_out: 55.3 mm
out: 84.59 mm
